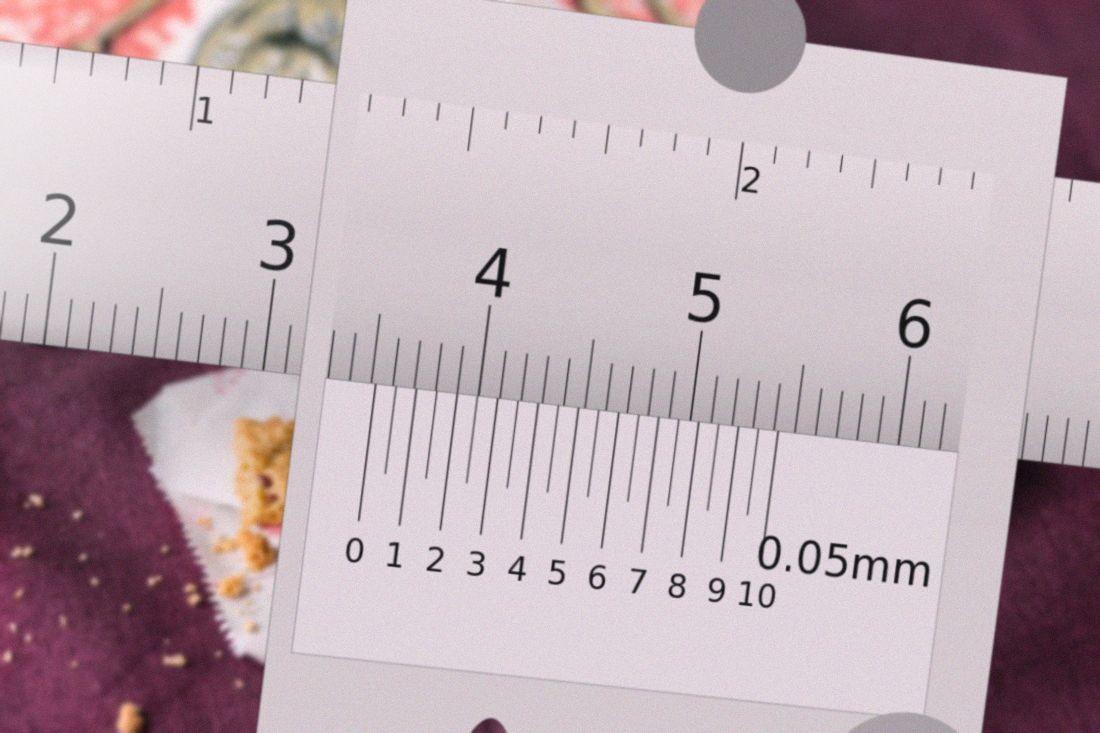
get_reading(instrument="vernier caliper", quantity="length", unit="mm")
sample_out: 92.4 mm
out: 35.2 mm
